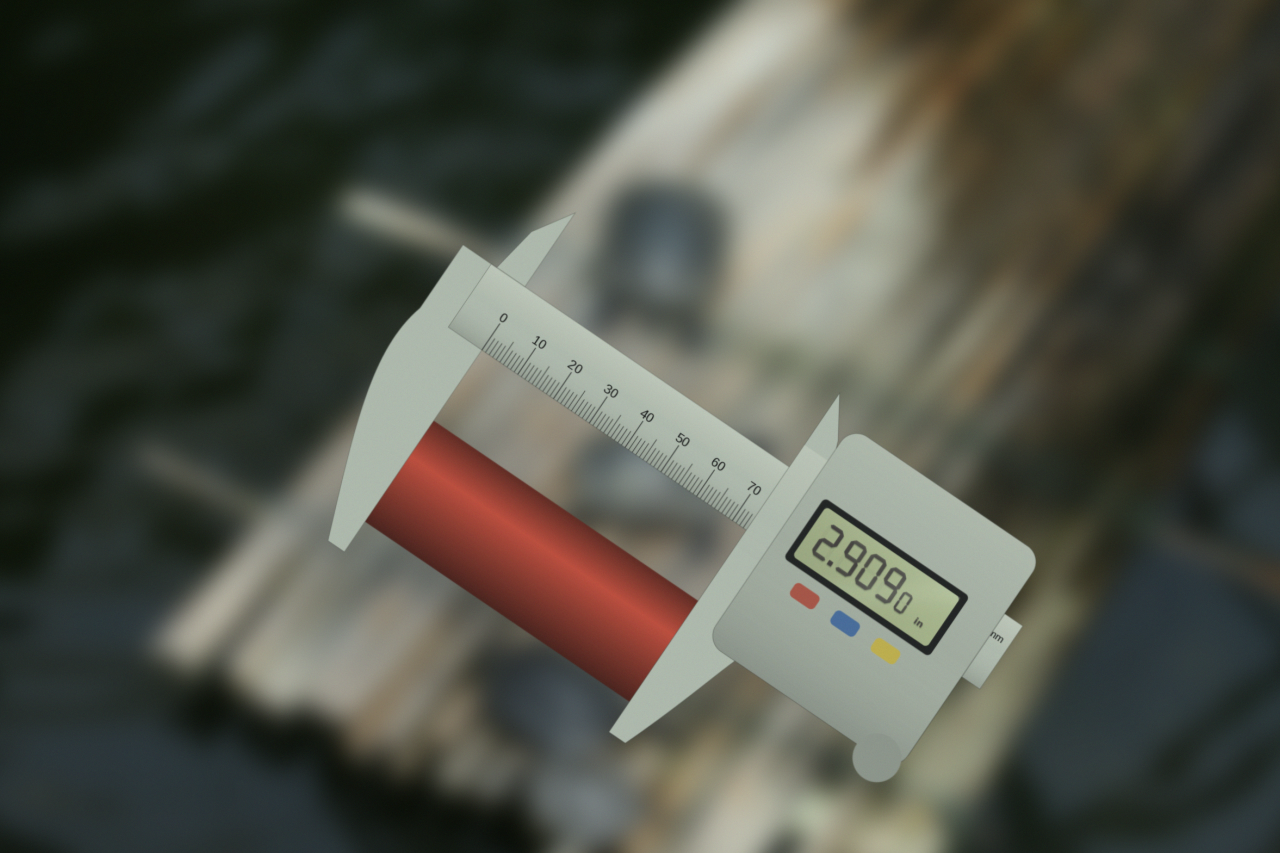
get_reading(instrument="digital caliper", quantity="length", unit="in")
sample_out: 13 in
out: 2.9090 in
